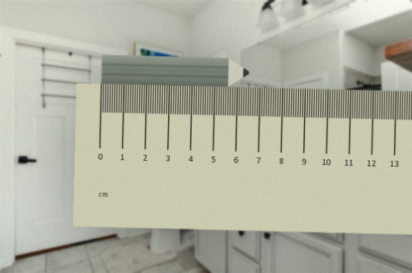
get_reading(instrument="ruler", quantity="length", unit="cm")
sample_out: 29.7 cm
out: 6.5 cm
